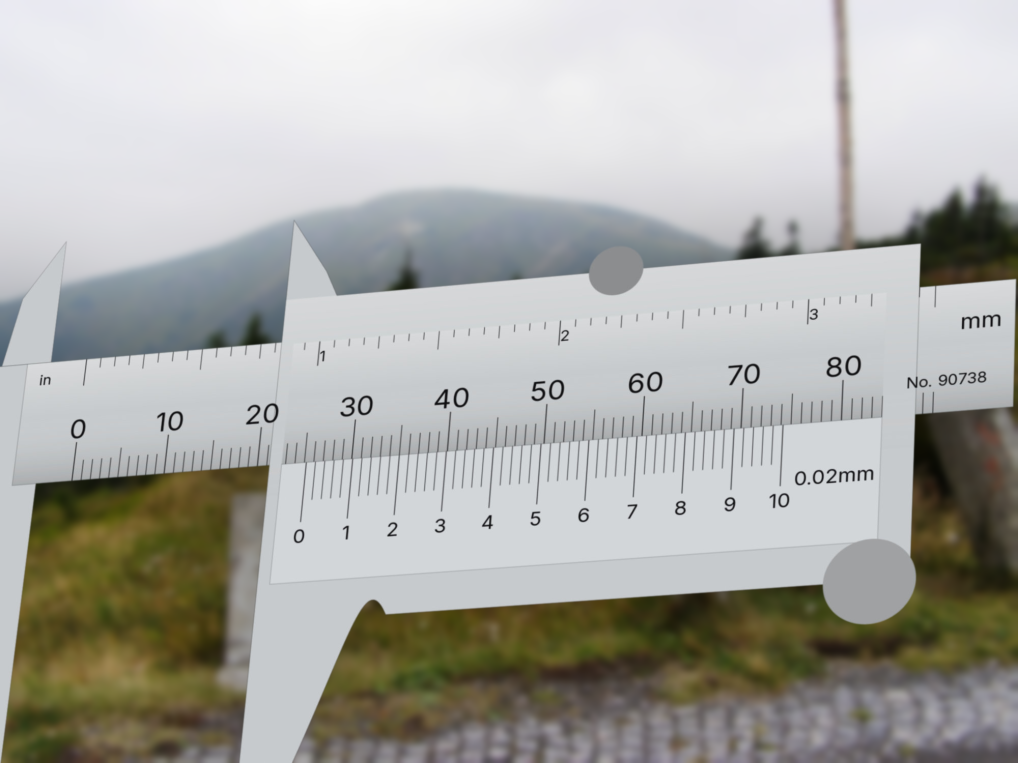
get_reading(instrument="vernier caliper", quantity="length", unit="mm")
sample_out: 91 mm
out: 25.2 mm
